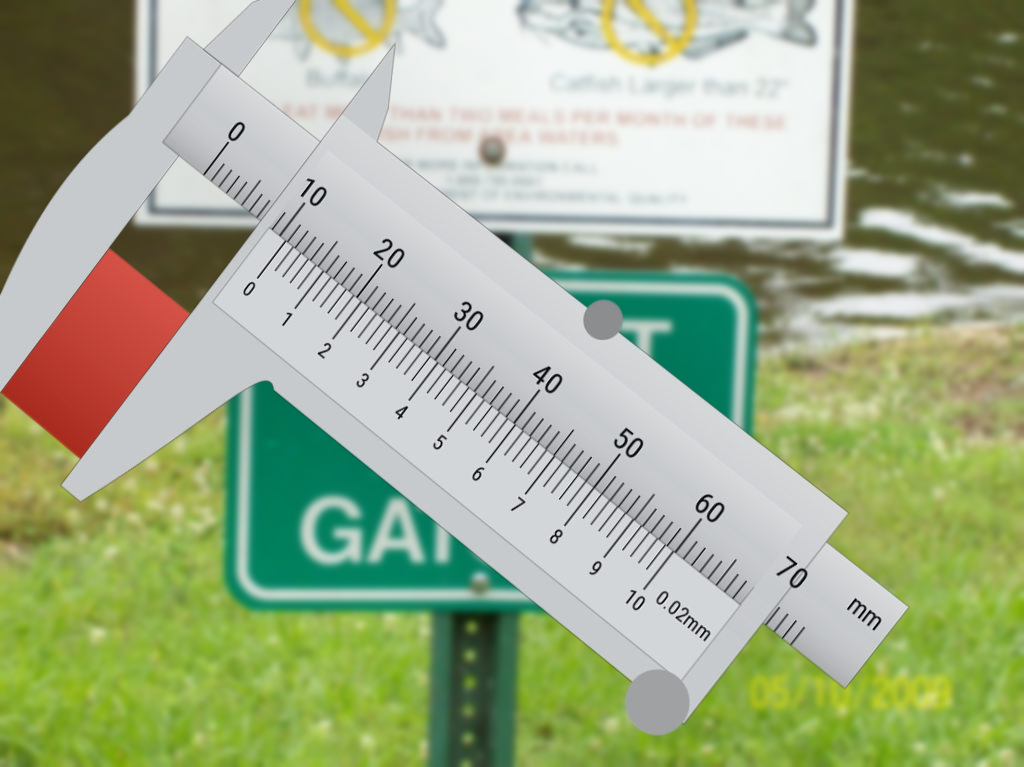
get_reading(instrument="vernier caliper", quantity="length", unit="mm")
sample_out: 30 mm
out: 10.8 mm
